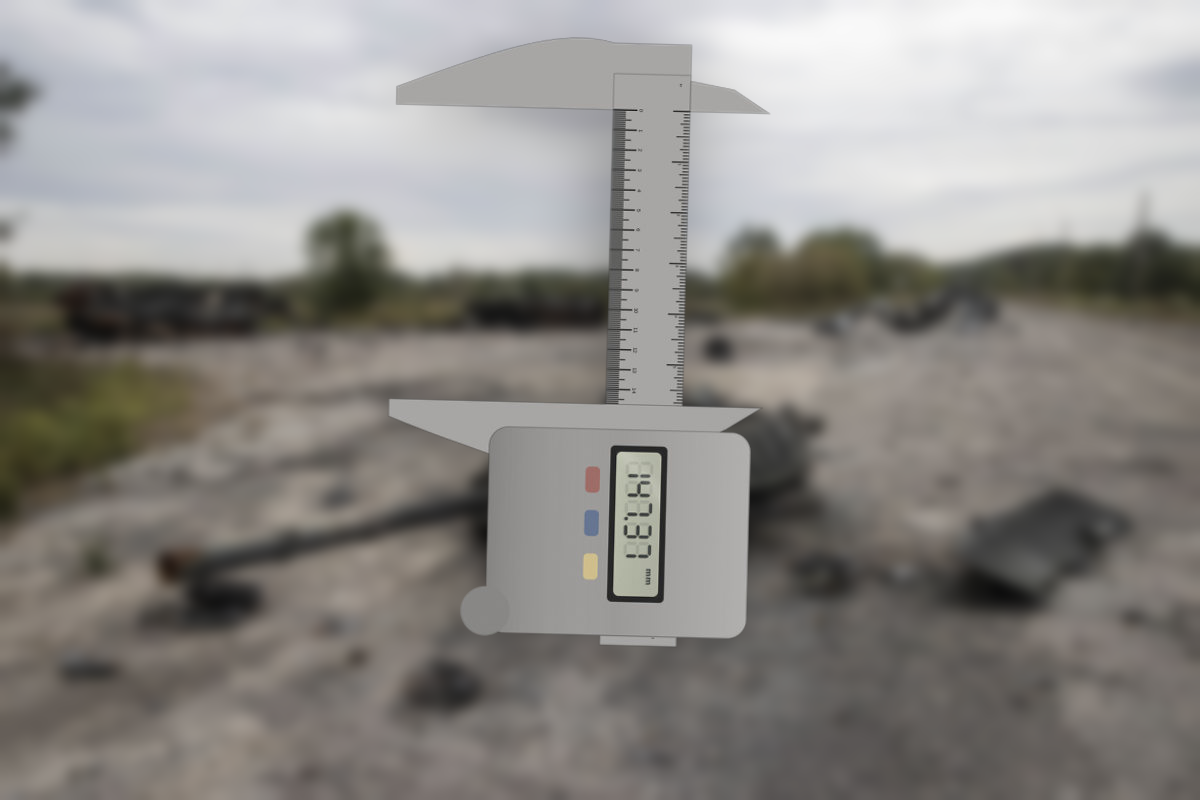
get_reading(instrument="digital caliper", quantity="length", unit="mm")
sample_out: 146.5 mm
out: 147.37 mm
